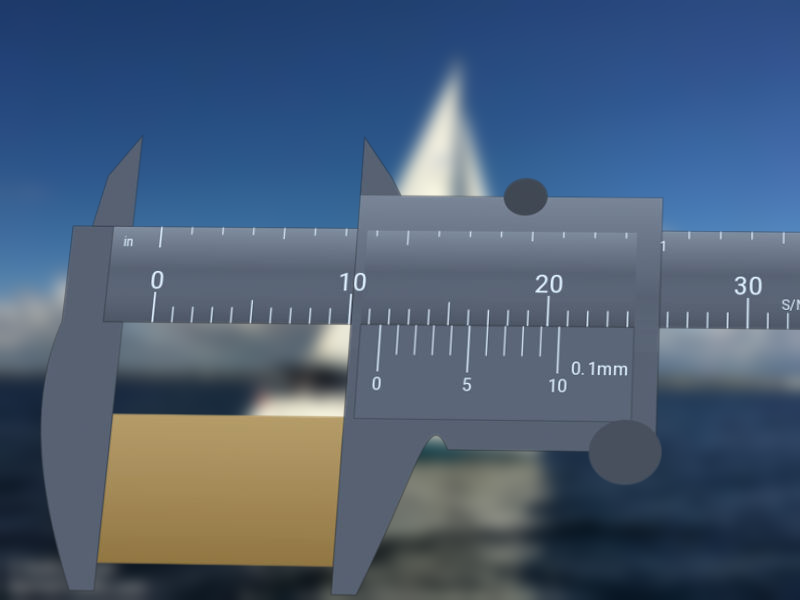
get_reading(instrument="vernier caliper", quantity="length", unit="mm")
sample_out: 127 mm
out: 11.6 mm
